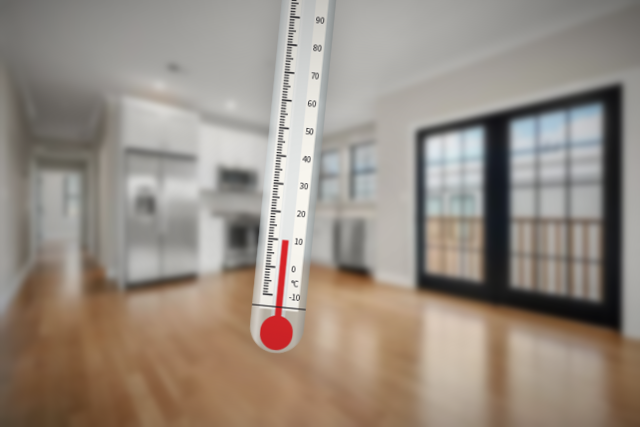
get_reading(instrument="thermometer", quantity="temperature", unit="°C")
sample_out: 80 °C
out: 10 °C
